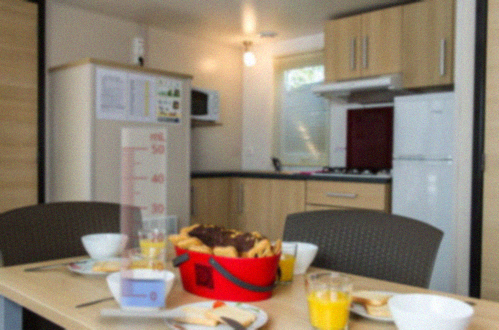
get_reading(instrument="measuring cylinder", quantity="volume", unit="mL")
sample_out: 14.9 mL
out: 5 mL
